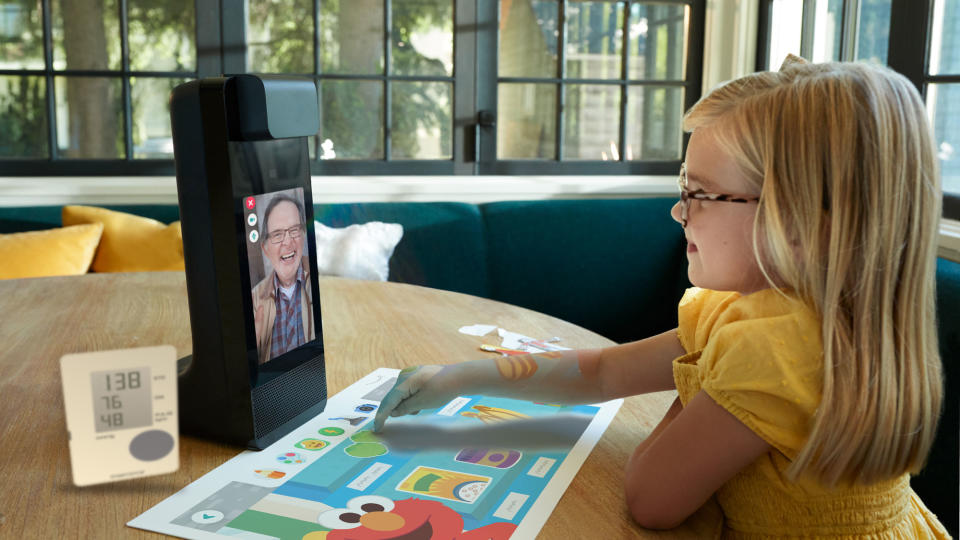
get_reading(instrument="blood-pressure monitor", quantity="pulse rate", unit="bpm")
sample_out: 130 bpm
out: 48 bpm
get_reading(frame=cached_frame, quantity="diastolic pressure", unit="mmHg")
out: 76 mmHg
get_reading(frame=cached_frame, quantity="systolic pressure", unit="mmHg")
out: 138 mmHg
